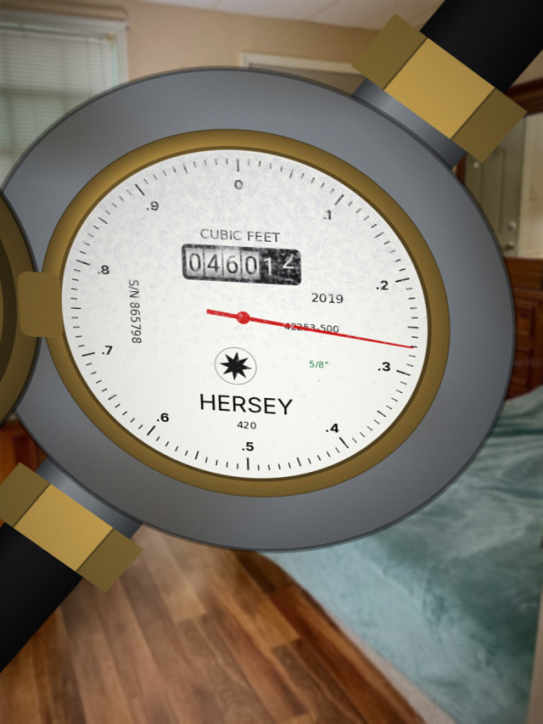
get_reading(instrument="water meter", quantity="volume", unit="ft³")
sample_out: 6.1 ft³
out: 46012.27 ft³
